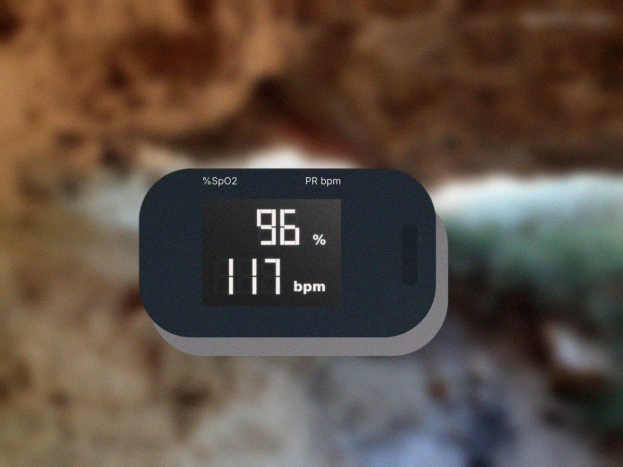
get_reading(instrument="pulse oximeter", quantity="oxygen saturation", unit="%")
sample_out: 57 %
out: 96 %
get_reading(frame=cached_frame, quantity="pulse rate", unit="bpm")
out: 117 bpm
